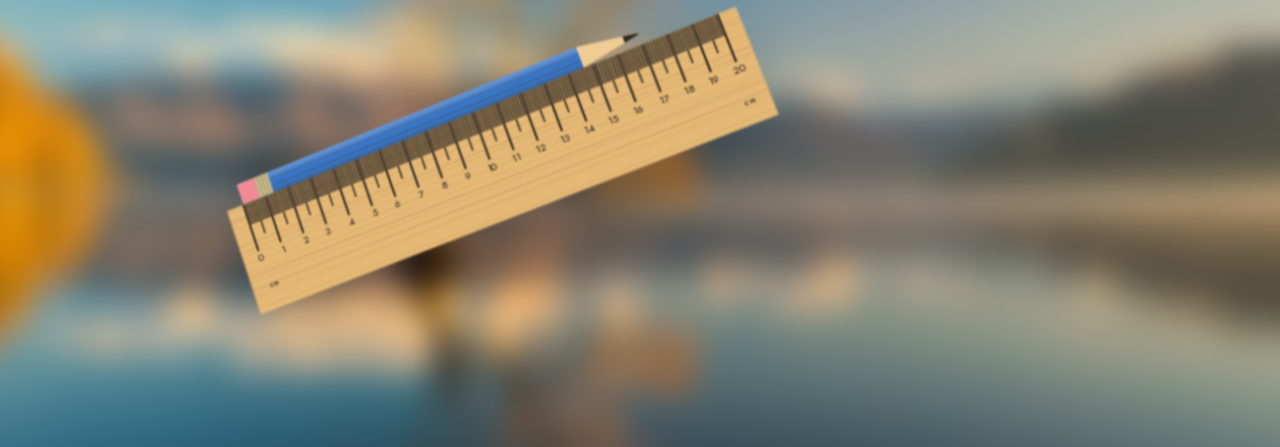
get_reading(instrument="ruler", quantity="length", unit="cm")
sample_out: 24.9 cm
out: 17 cm
